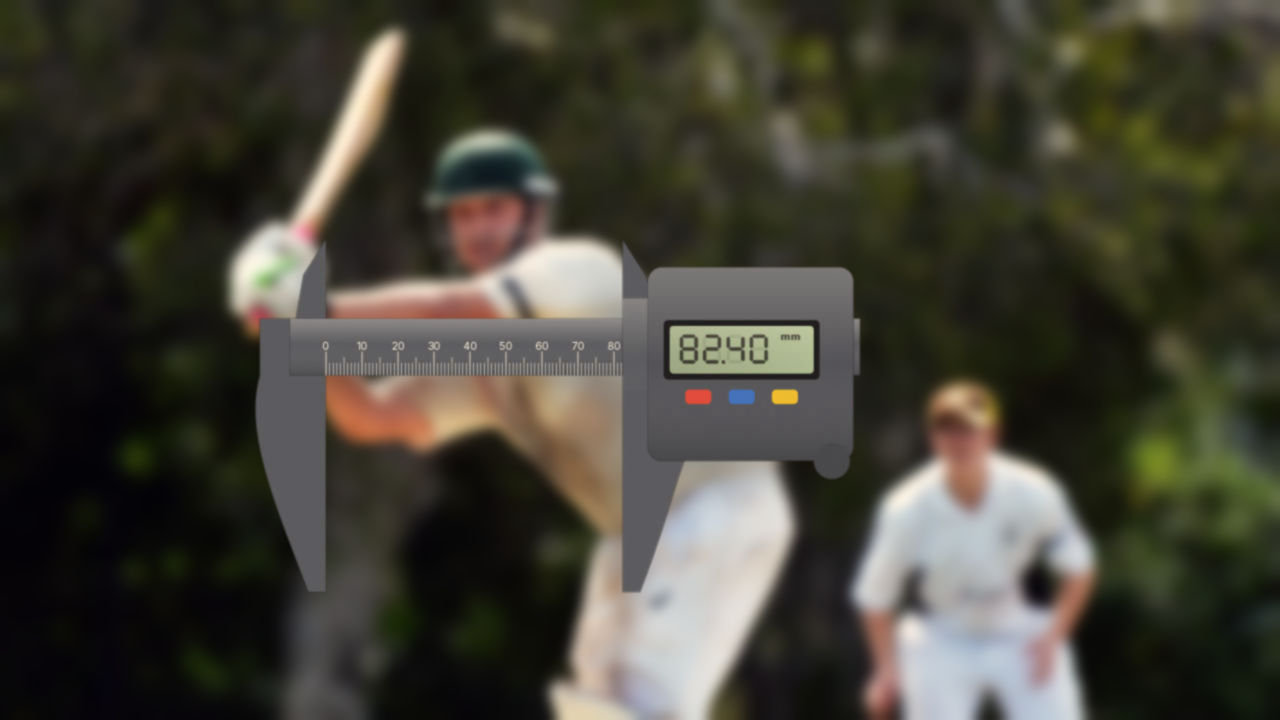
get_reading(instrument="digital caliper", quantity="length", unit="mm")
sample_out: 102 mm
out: 82.40 mm
